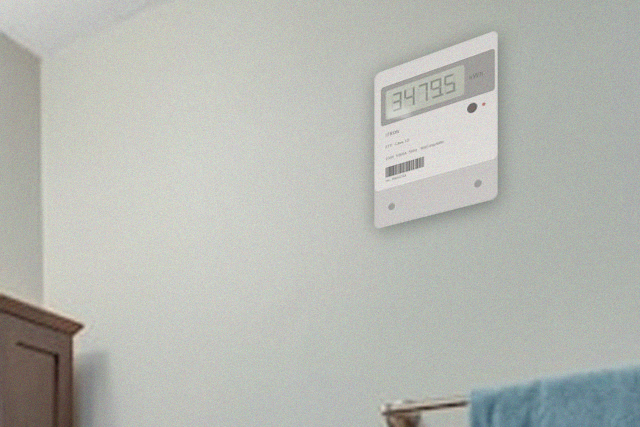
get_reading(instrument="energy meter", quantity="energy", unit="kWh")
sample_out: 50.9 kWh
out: 3479.5 kWh
